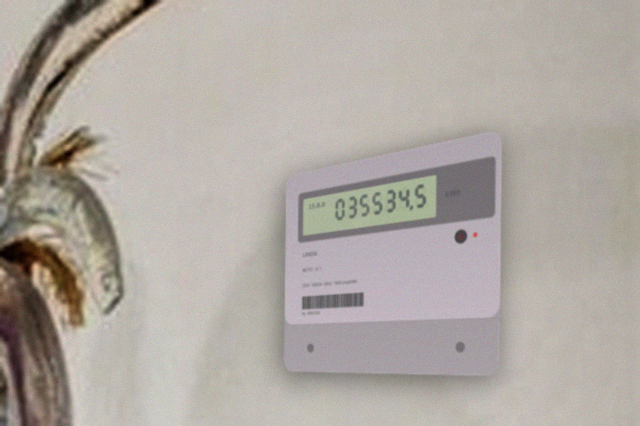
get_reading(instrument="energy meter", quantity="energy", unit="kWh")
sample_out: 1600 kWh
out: 35534.5 kWh
